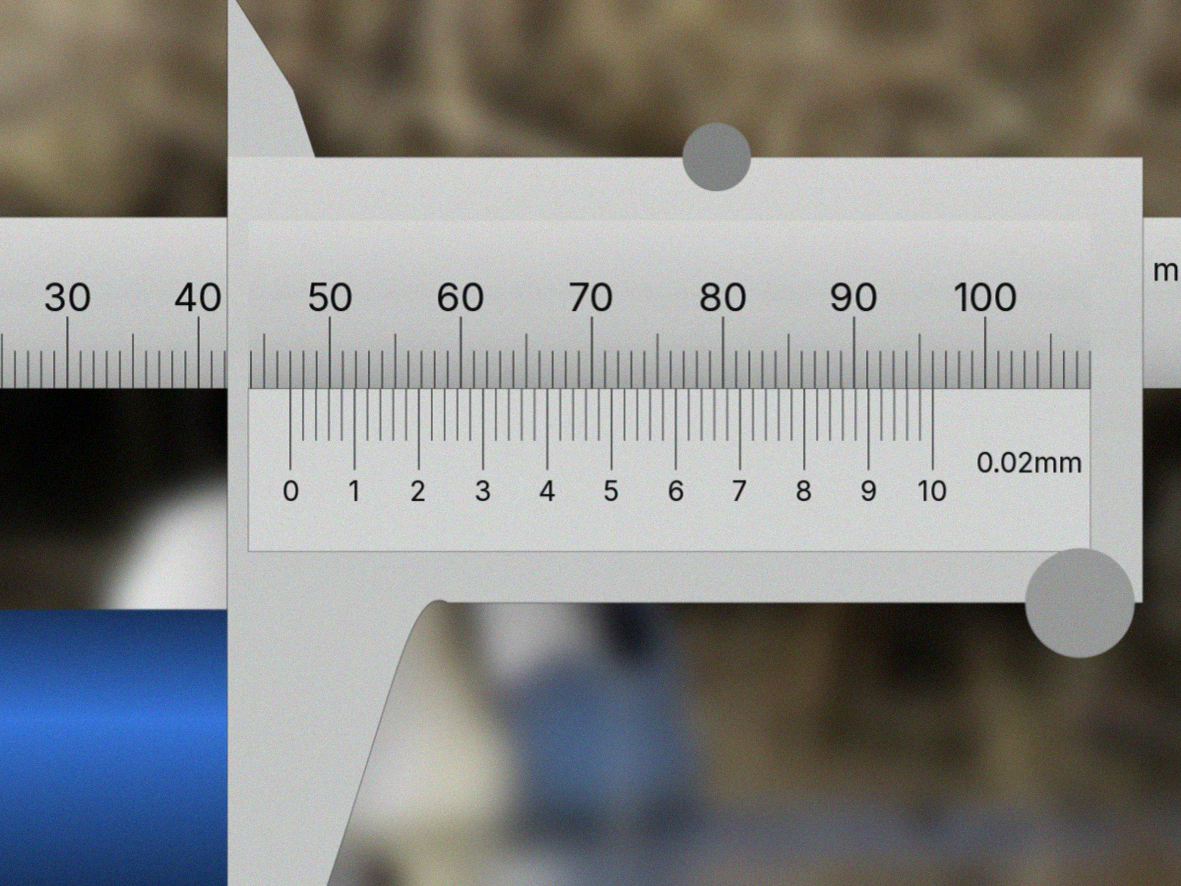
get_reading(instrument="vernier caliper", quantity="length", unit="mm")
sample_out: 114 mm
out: 47.0 mm
